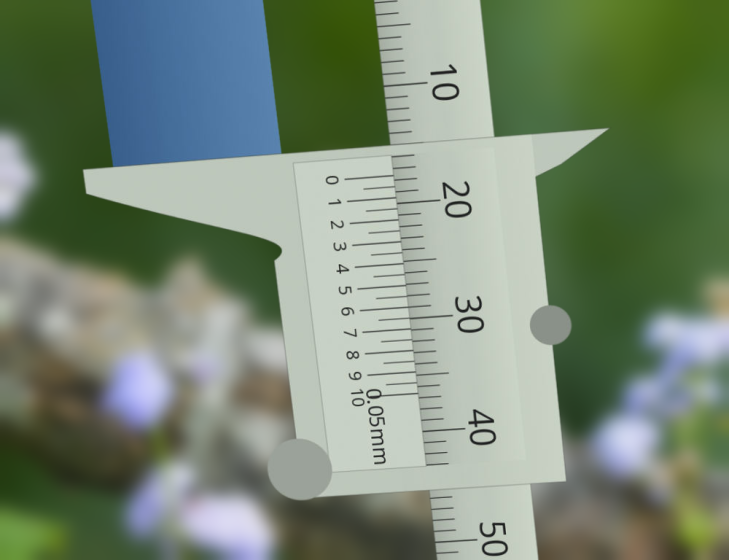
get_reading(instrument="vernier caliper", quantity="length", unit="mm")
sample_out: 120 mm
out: 17.6 mm
